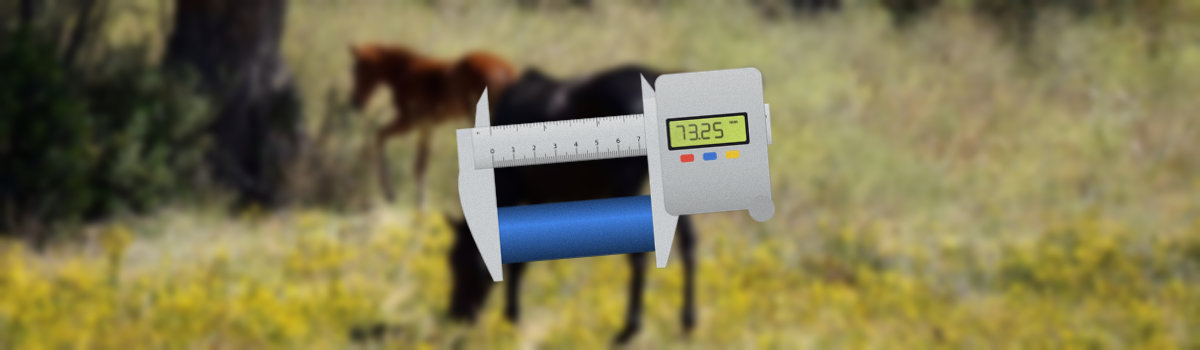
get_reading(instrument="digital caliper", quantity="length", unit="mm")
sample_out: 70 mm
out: 73.25 mm
